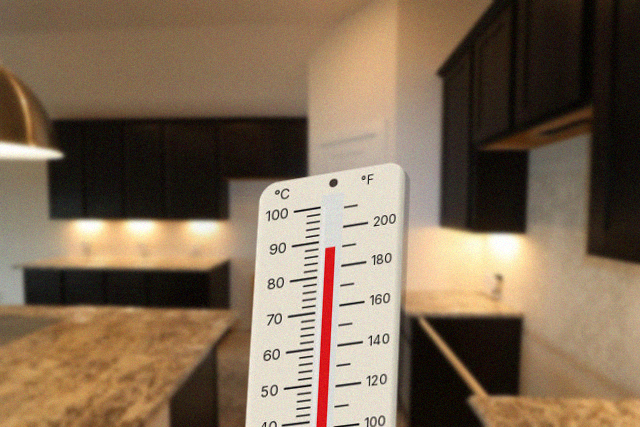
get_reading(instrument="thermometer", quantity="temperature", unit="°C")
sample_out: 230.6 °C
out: 88 °C
